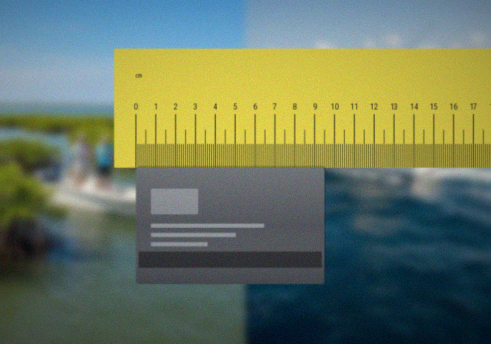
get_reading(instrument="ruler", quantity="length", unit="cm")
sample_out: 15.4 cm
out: 9.5 cm
